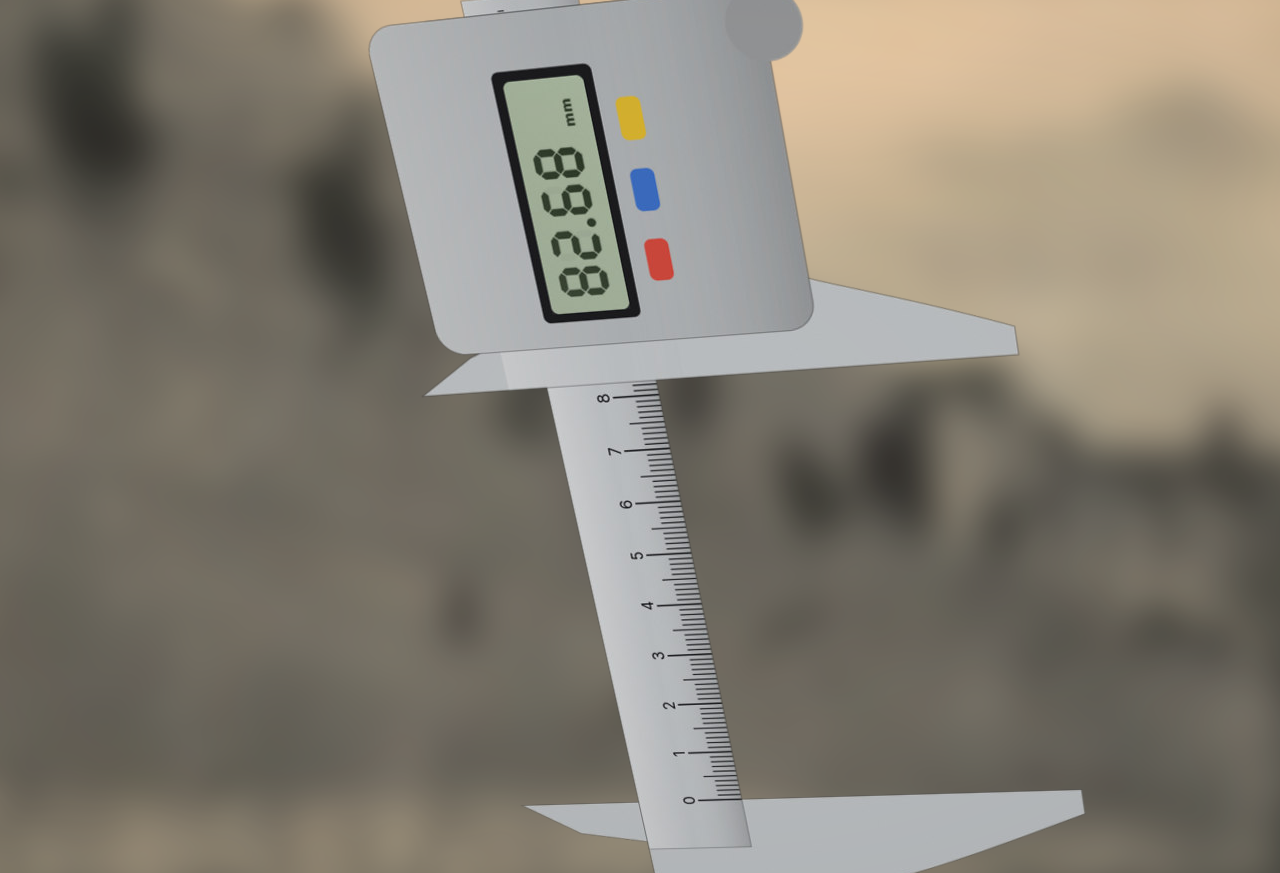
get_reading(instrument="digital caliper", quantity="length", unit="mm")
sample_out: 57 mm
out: 82.68 mm
